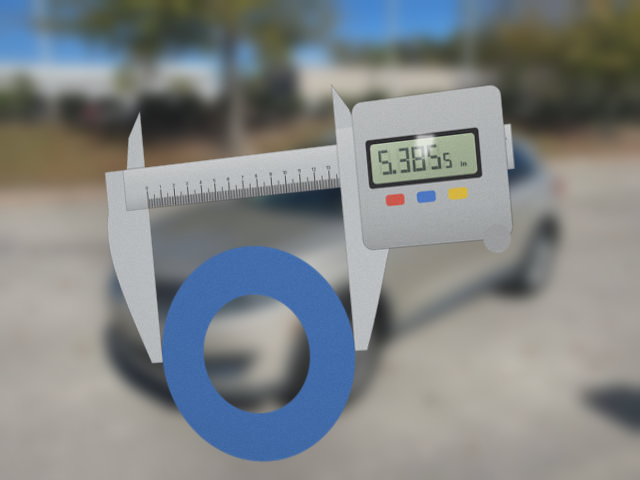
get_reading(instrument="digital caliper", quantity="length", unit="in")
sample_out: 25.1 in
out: 5.3855 in
